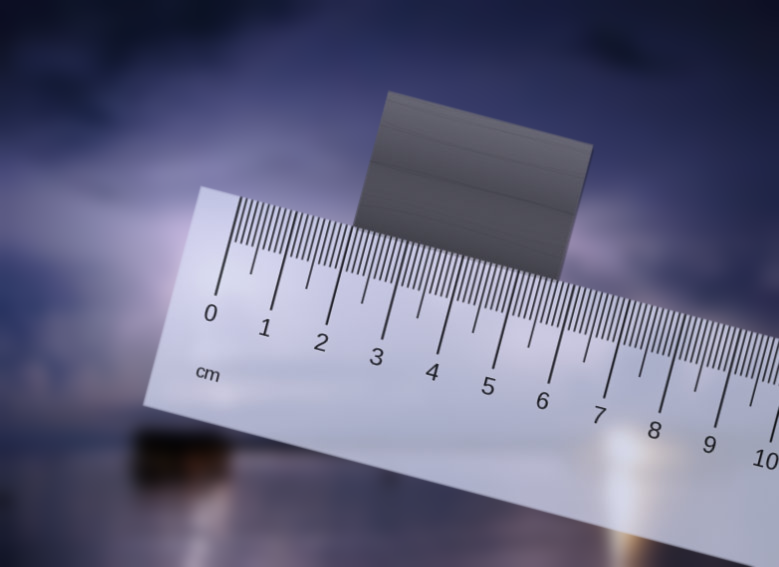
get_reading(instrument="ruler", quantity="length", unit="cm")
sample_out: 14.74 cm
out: 3.7 cm
